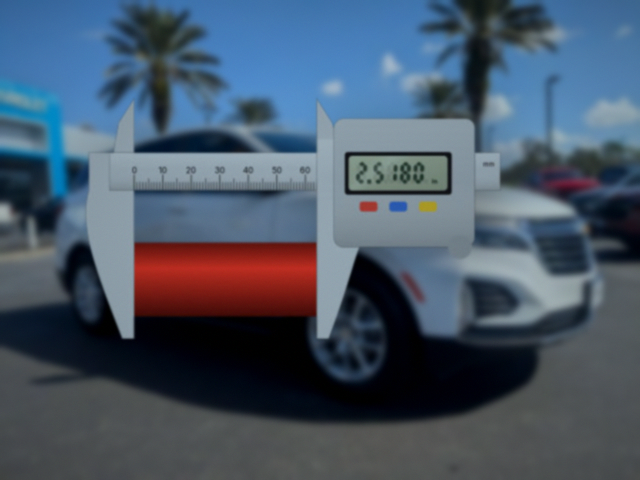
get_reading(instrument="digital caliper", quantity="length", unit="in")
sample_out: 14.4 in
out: 2.5180 in
